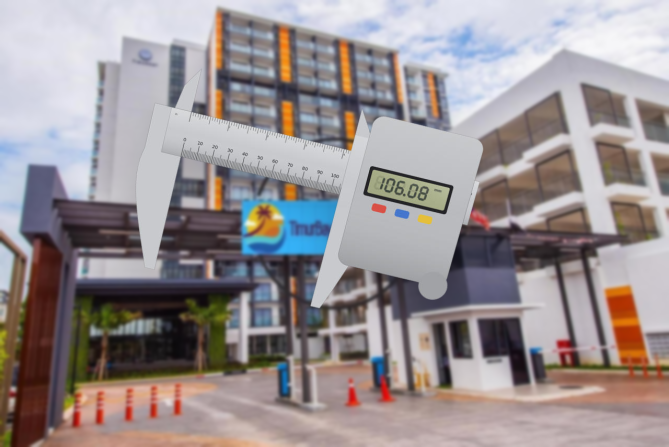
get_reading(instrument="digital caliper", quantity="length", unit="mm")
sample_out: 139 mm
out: 106.08 mm
